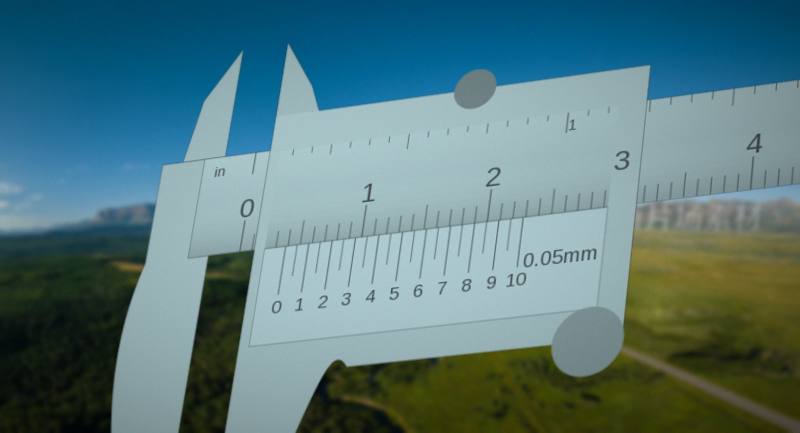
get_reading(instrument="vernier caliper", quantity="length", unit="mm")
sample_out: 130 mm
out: 3.8 mm
